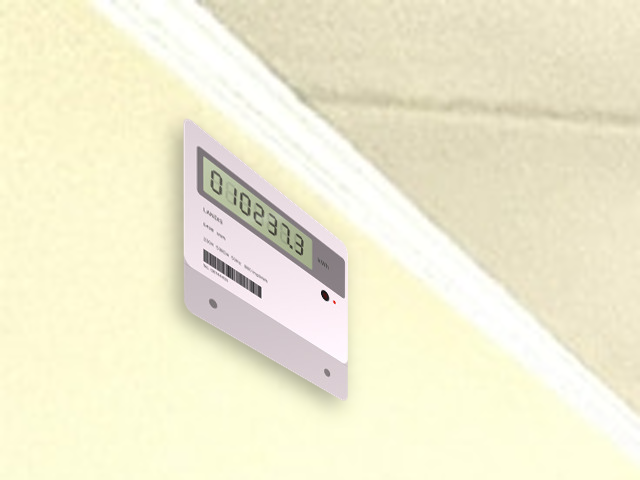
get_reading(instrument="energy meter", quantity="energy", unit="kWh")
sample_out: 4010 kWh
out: 10237.3 kWh
